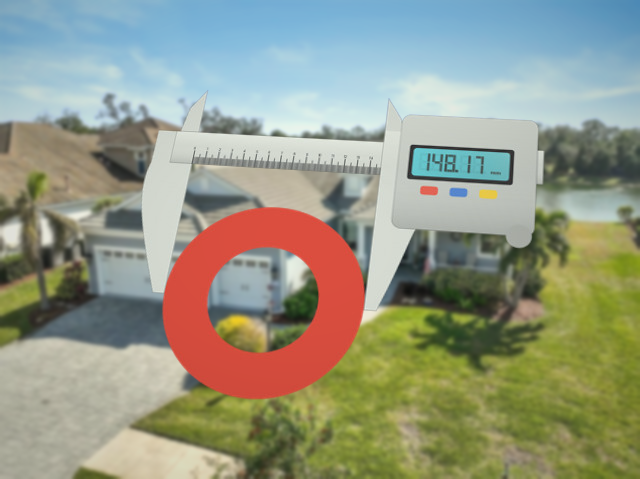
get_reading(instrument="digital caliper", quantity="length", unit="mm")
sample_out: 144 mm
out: 148.17 mm
